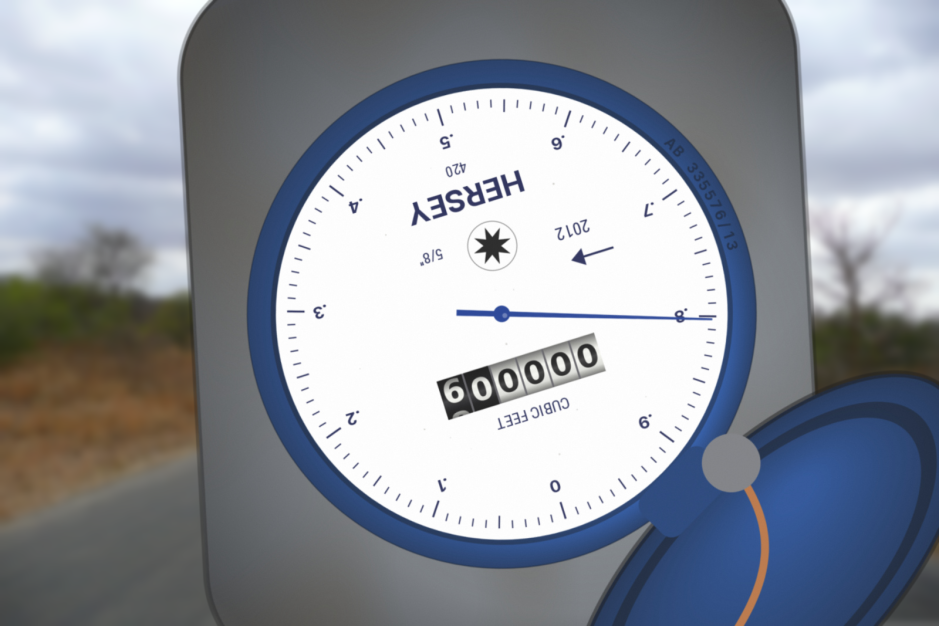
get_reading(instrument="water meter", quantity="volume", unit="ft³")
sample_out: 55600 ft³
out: 8.80 ft³
